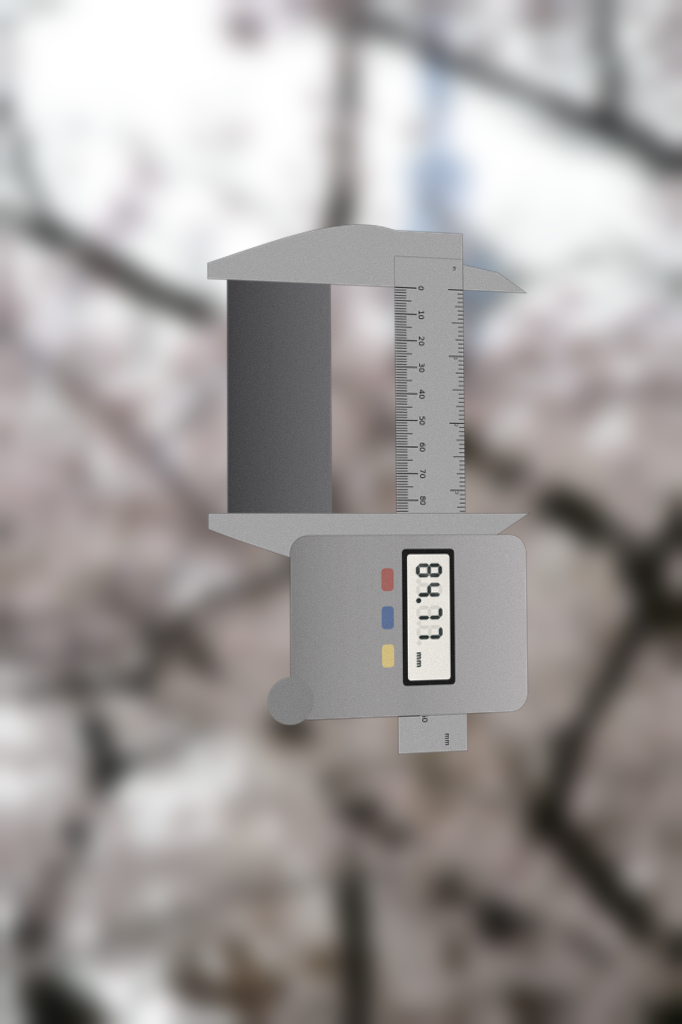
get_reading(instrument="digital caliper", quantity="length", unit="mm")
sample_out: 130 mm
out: 84.77 mm
